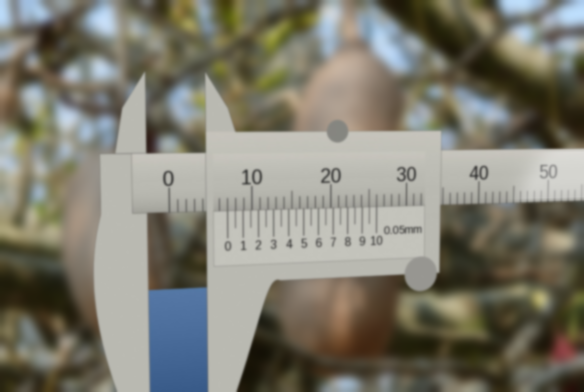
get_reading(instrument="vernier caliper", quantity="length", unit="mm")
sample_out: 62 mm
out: 7.0 mm
